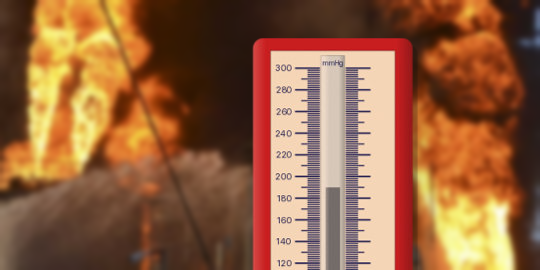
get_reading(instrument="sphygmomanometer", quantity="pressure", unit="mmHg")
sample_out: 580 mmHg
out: 190 mmHg
